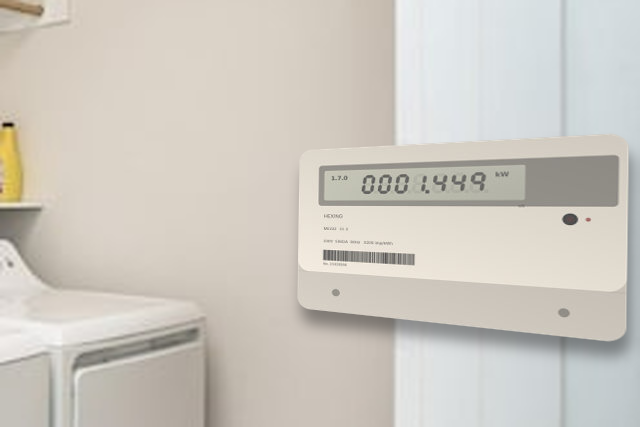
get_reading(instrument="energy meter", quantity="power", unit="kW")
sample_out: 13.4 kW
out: 1.449 kW
